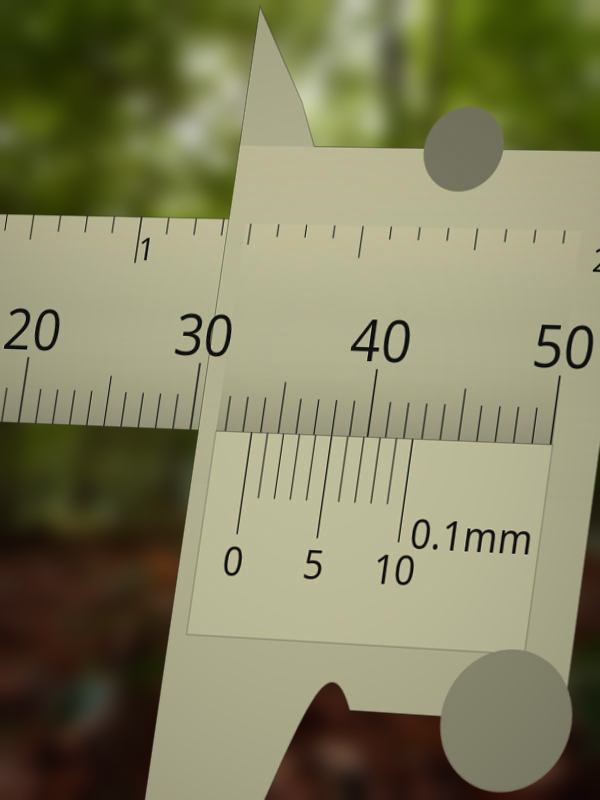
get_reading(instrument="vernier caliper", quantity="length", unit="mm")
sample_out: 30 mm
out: 33.5 mm
